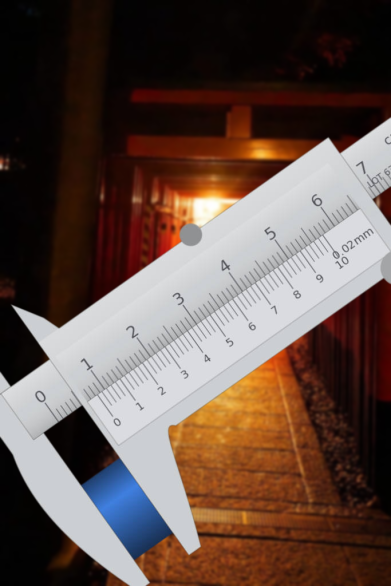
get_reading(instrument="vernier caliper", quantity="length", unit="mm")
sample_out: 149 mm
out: 8.4 mm
